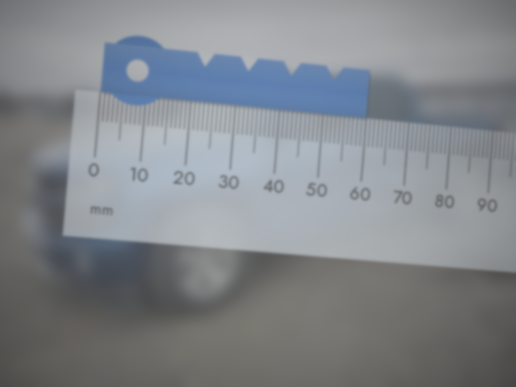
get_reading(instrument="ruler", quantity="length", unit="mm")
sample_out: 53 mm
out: 60 mm
